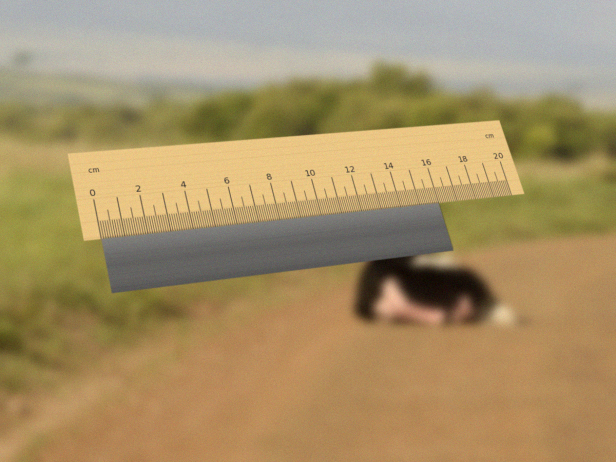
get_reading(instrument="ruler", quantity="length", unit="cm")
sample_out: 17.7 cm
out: 16 cm
